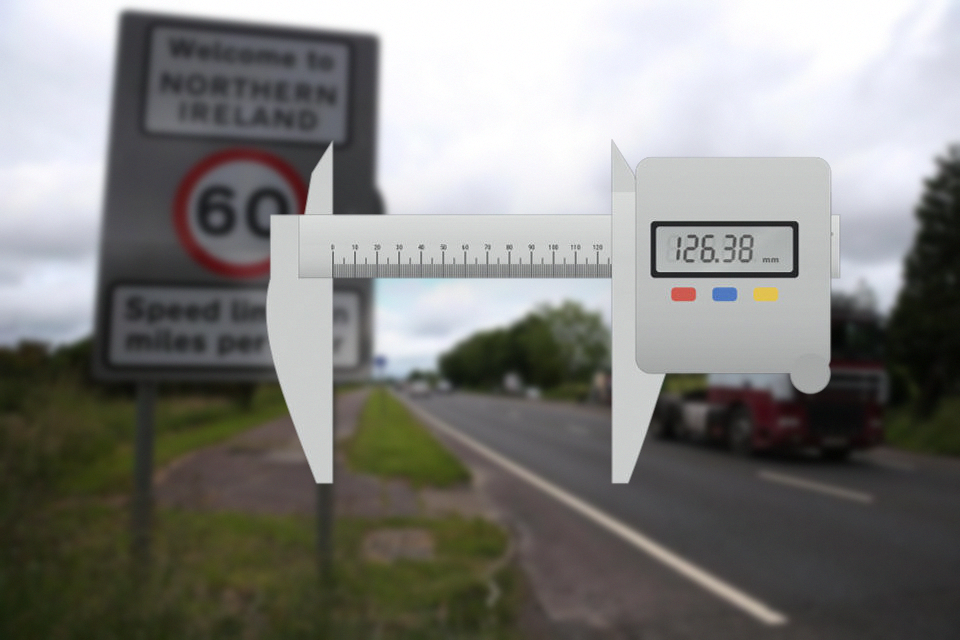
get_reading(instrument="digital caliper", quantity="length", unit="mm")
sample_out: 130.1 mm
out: 126.38 mm
